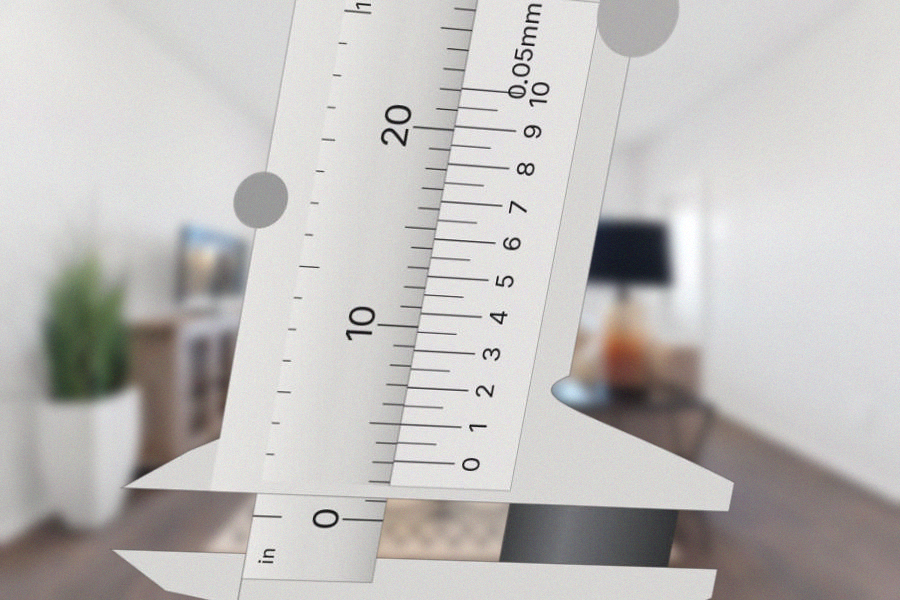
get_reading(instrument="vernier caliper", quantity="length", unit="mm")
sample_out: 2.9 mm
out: 3.1 mm
